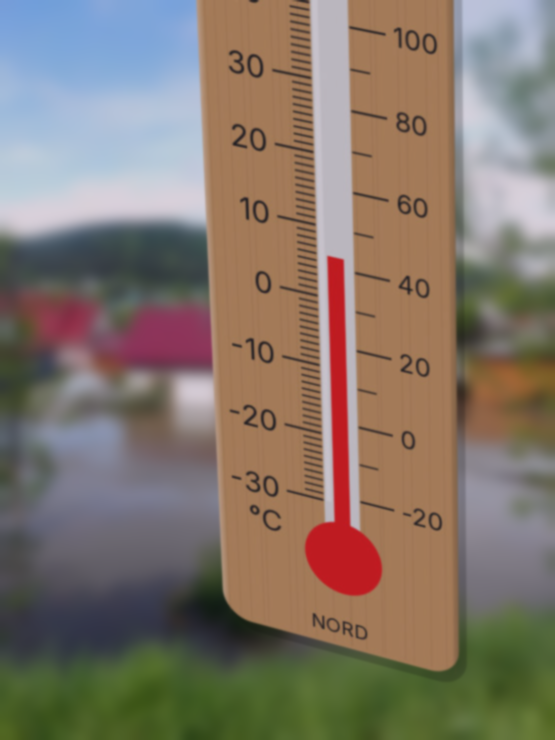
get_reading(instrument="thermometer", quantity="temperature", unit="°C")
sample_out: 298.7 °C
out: 6 °C
